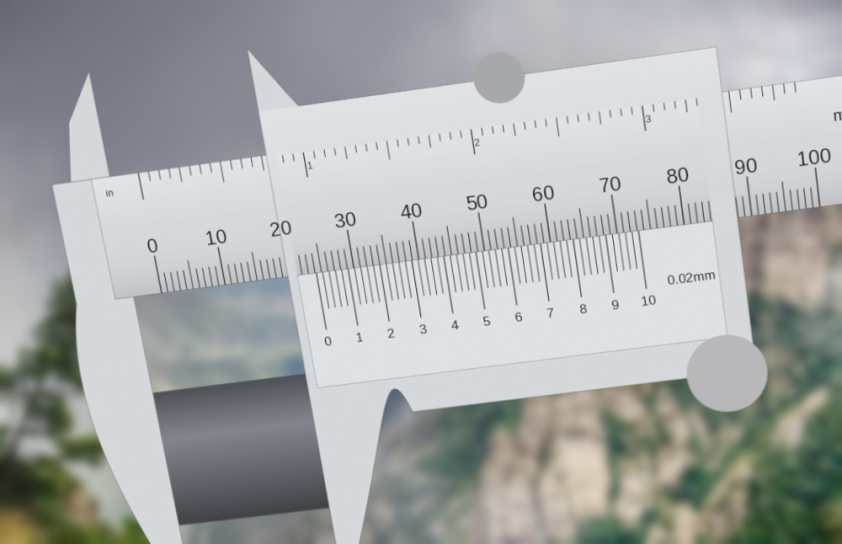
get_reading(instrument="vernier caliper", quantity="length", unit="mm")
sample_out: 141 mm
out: 24.2 mm
